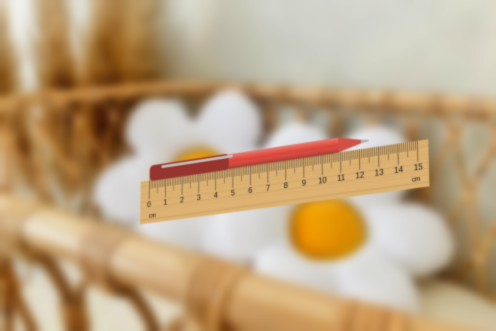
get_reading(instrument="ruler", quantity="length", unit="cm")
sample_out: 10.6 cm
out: 12.5 cm
